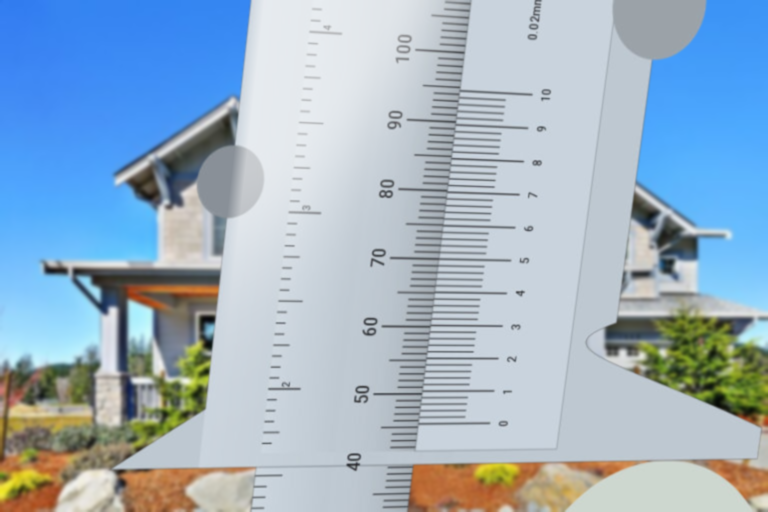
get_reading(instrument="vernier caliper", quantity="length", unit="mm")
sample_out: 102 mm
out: 45.5 mm
